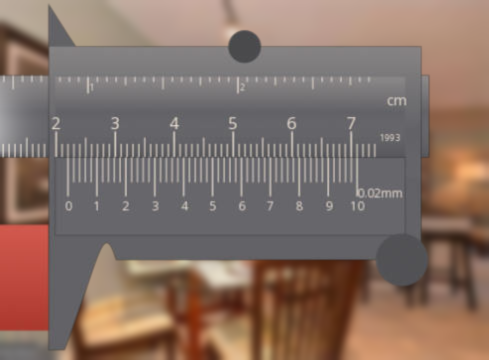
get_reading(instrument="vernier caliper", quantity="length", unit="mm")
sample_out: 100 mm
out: 22.0 mm
